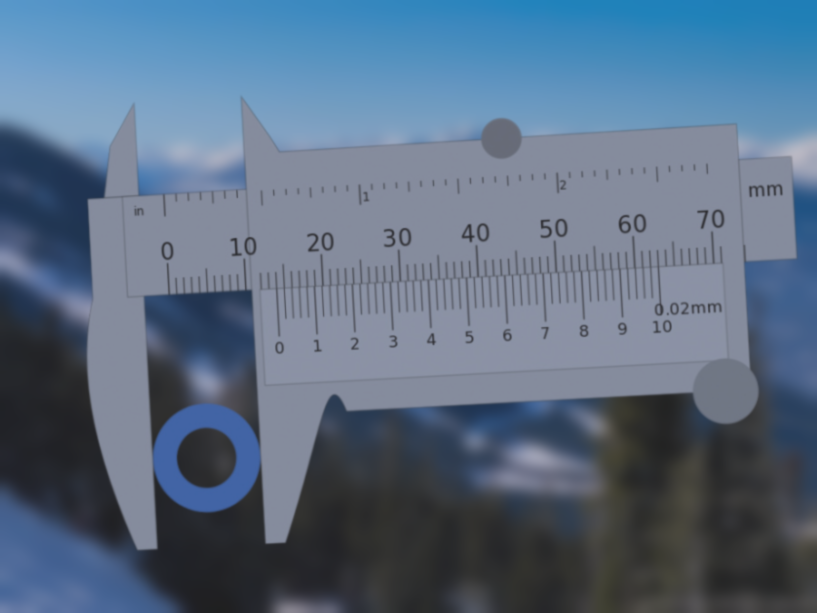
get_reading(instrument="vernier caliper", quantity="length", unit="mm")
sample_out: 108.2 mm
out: 14.0 mm
